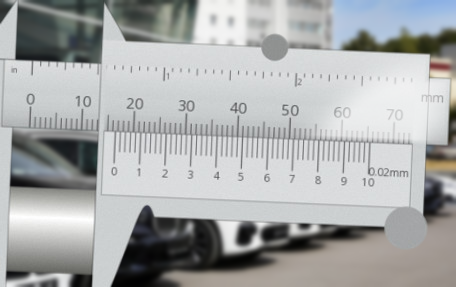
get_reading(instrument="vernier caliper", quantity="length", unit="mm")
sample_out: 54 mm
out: 16.5 mm
